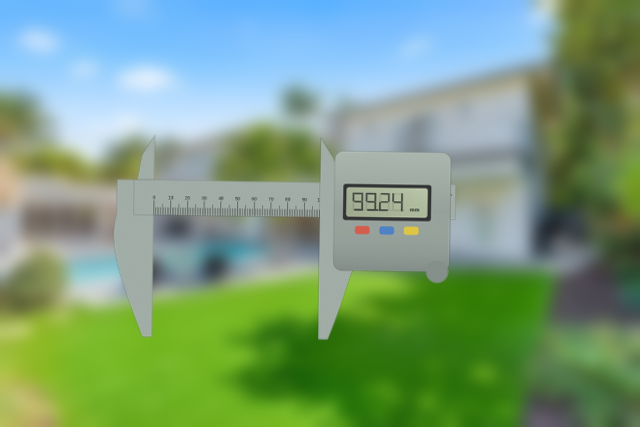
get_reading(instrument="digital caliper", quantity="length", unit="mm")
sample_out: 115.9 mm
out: 99.24 mm
